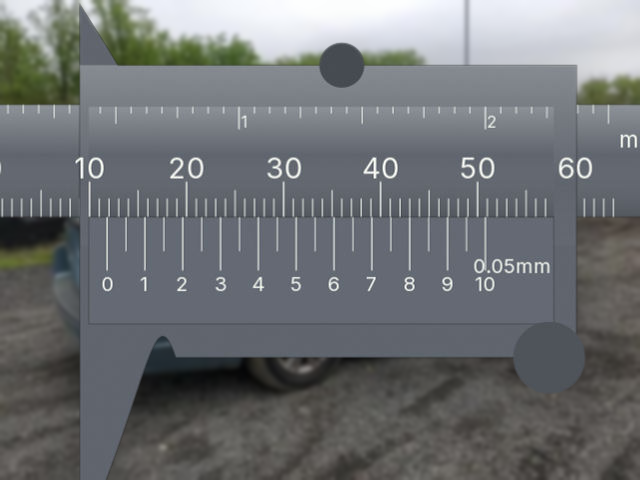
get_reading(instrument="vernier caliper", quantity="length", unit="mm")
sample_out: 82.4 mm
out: 11.8 mm
